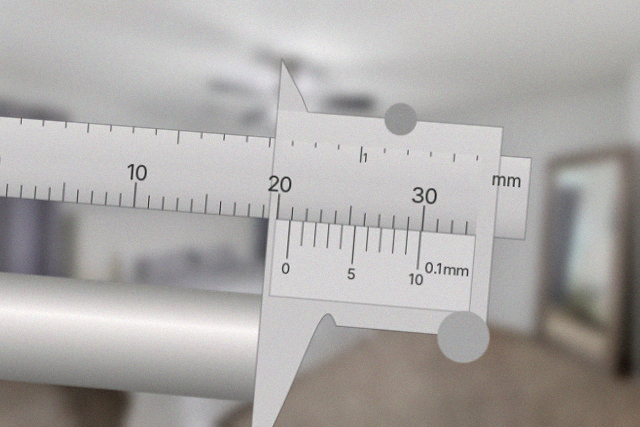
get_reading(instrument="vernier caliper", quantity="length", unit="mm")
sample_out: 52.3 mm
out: 20.9 mm
